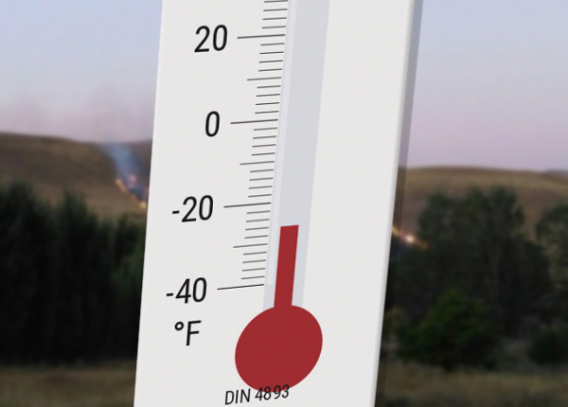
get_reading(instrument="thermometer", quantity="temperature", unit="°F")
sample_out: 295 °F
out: -26 °F
